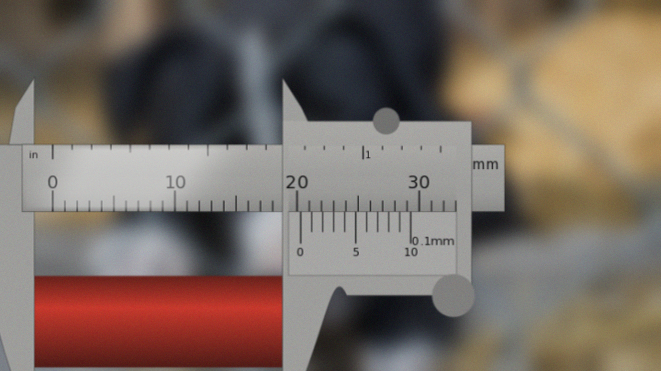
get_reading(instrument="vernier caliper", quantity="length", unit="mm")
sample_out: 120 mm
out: 20.3 mm
